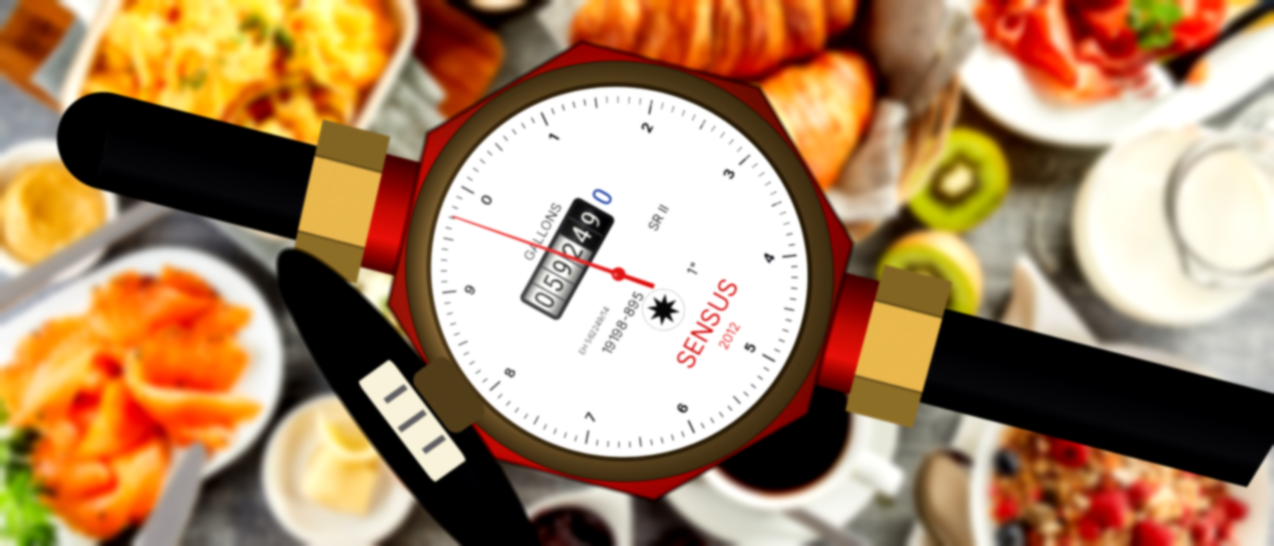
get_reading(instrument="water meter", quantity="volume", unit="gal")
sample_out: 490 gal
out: 592489.7 gal
